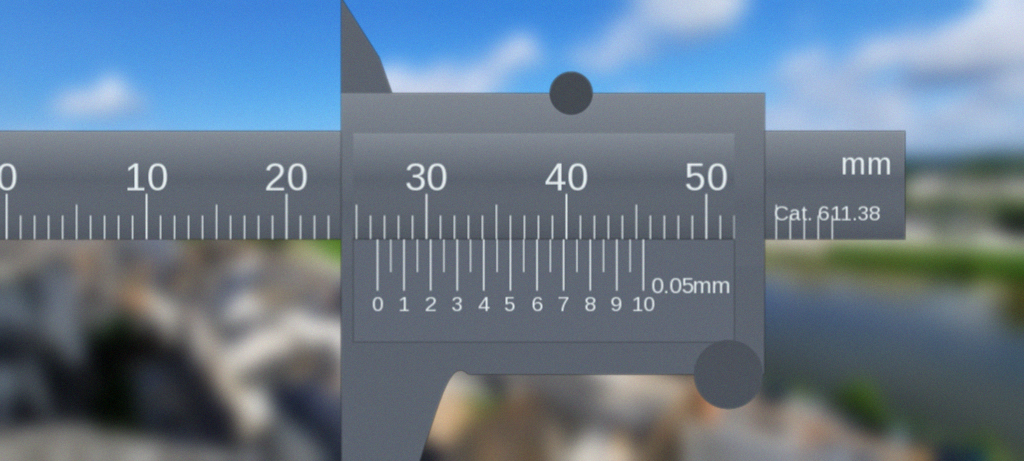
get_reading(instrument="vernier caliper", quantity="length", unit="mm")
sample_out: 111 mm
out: 26.5 mm
